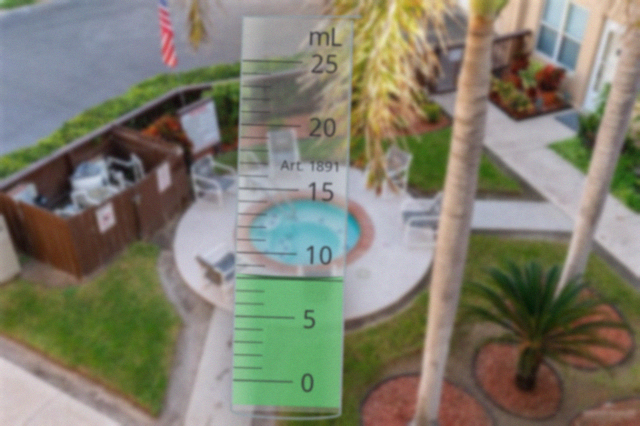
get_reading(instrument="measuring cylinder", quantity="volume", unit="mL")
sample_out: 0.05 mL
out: 8 mL
